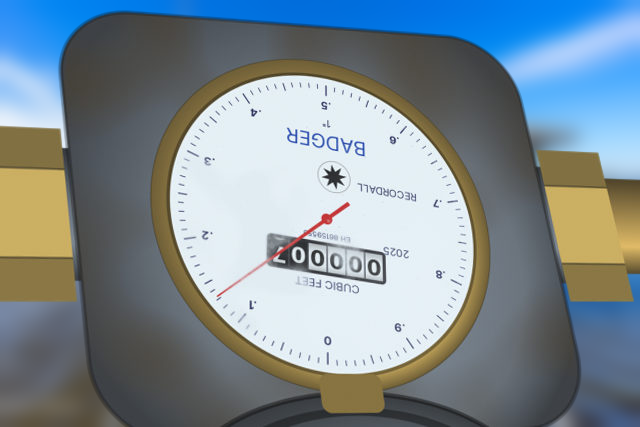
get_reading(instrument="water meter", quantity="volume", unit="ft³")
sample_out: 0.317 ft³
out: 7.13 ft³
